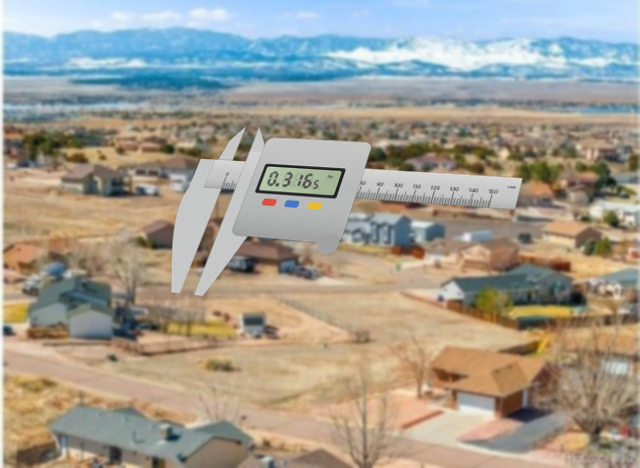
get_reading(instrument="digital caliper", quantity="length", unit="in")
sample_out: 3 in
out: 0.3165 in
